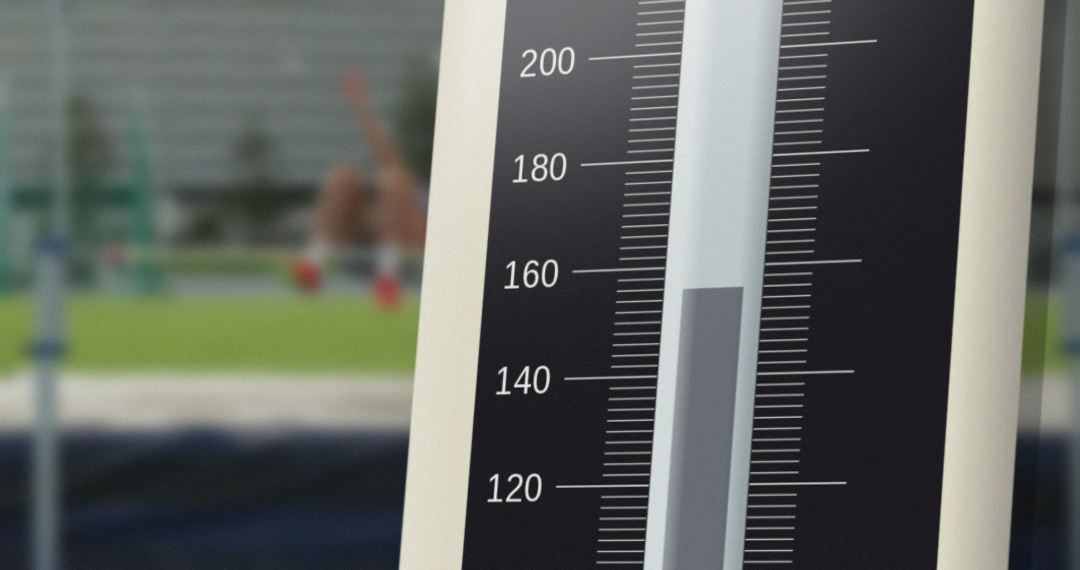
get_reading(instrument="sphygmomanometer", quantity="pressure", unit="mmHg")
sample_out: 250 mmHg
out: 156 mmHg
